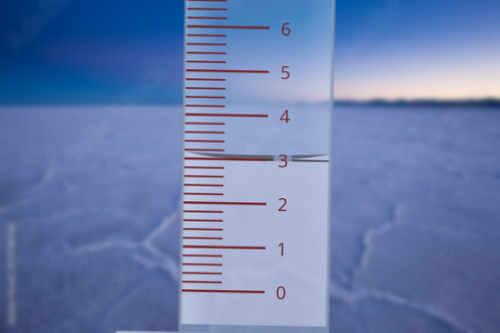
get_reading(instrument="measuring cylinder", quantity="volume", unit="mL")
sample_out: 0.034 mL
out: 3 mL
